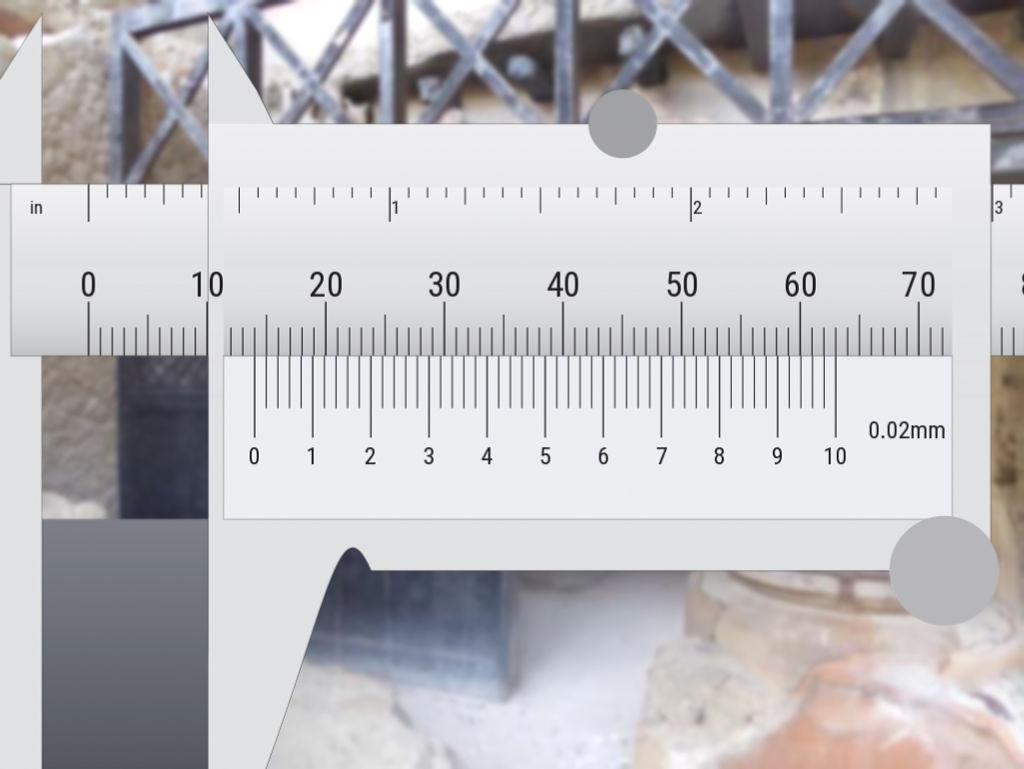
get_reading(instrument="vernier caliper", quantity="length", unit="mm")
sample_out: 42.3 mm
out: 14.0 mm
